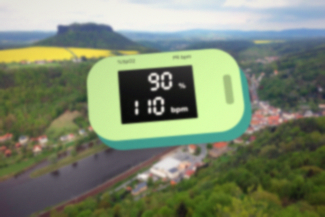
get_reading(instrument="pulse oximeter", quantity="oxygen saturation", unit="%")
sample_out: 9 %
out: 90 %
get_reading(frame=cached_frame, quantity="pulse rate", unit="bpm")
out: 110 bpm
